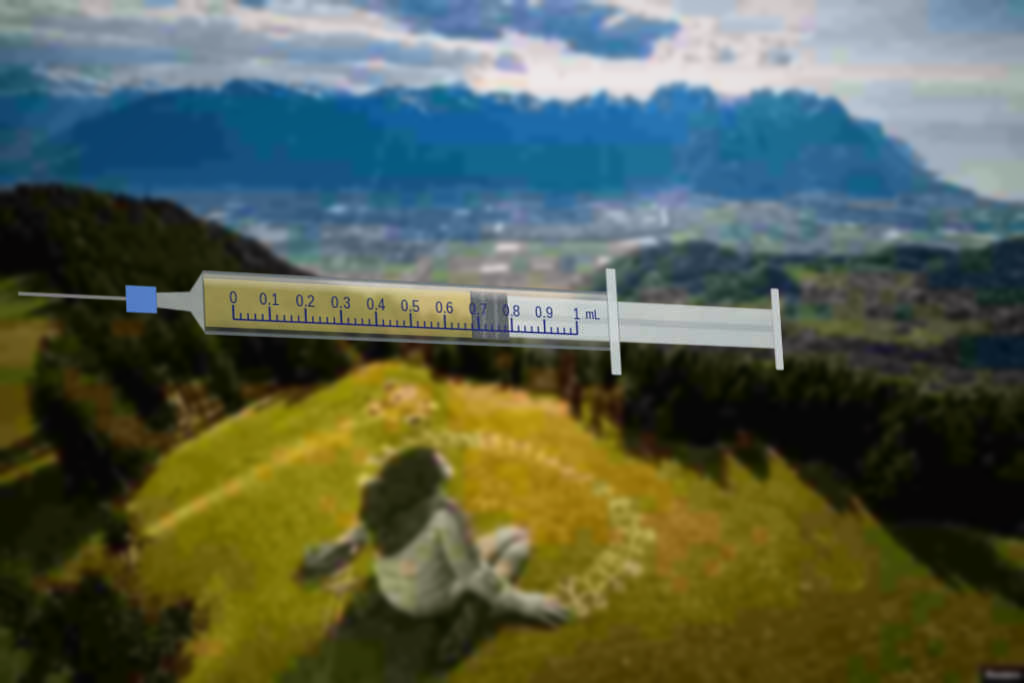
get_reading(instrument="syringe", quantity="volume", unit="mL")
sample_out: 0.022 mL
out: 0.68 mL
